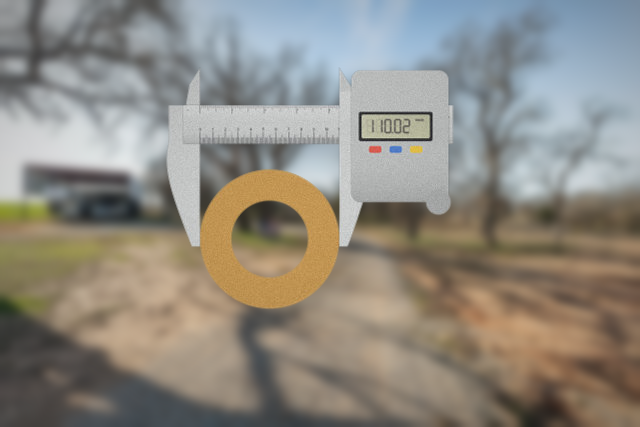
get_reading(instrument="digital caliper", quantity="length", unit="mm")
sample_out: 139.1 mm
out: 110.02 mm
